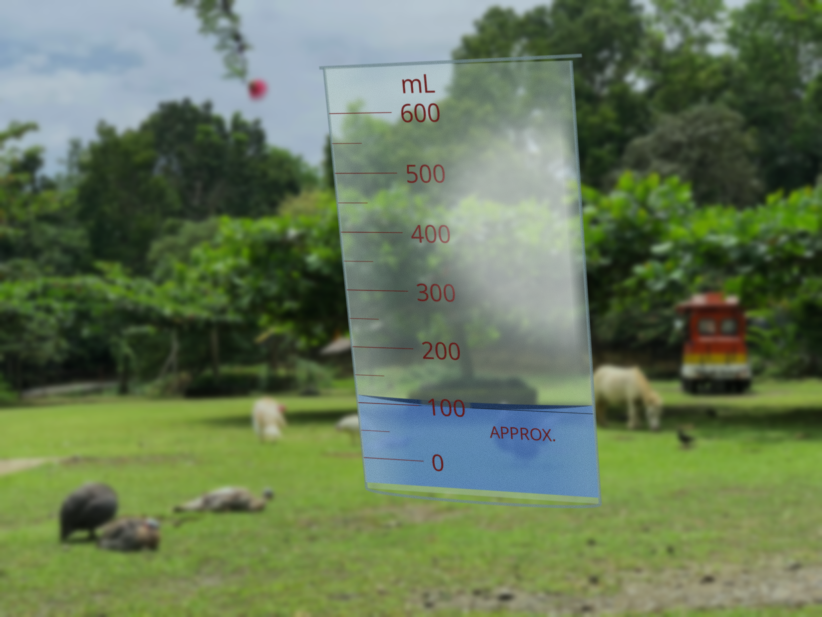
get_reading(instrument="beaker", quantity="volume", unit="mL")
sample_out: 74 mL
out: 100 mL
